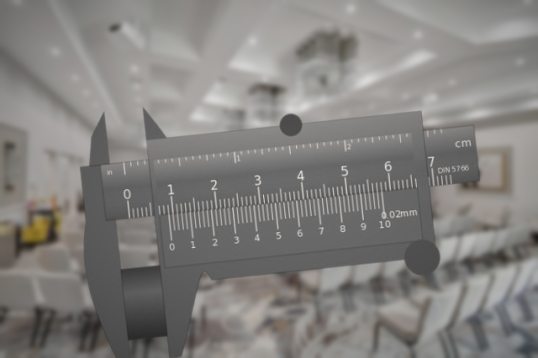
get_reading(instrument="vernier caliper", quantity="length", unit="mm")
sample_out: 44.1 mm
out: 9.0 mm
